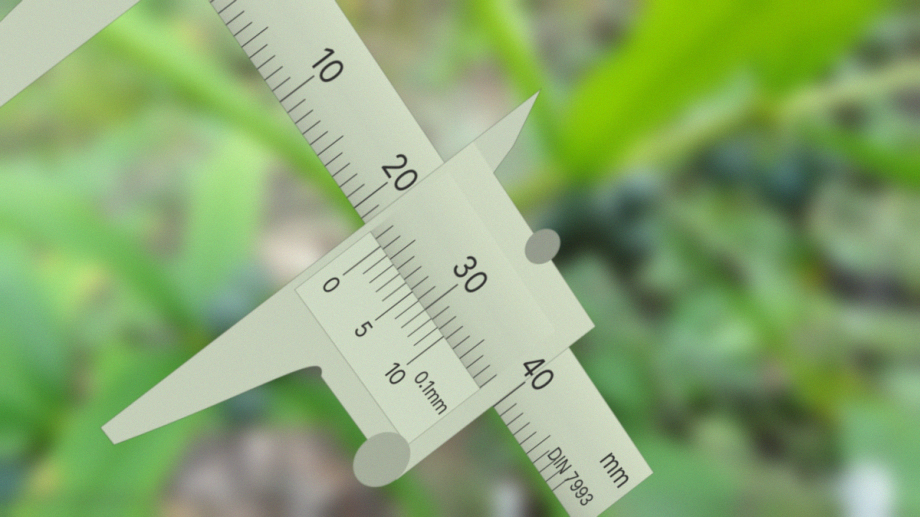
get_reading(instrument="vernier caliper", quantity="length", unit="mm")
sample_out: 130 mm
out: 23.7 mm
